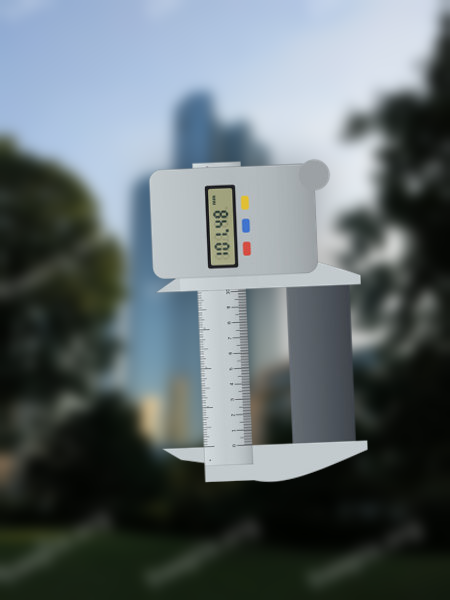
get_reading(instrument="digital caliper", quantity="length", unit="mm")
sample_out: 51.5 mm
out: 101.48 mm
